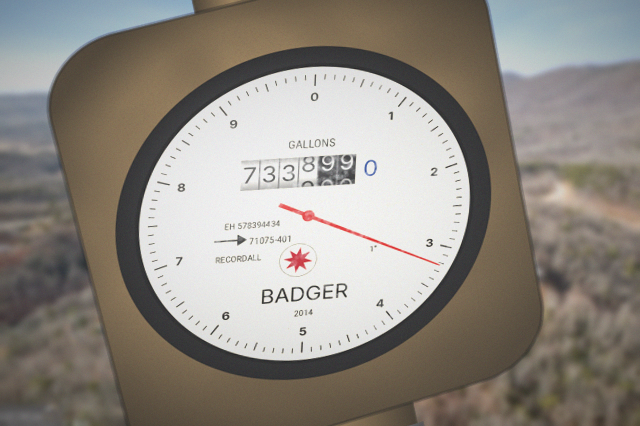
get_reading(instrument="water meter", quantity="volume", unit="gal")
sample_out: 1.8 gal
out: 7338993.2 gal
